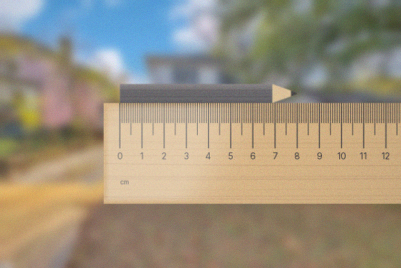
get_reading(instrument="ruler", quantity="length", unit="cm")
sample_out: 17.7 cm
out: 8 cm
